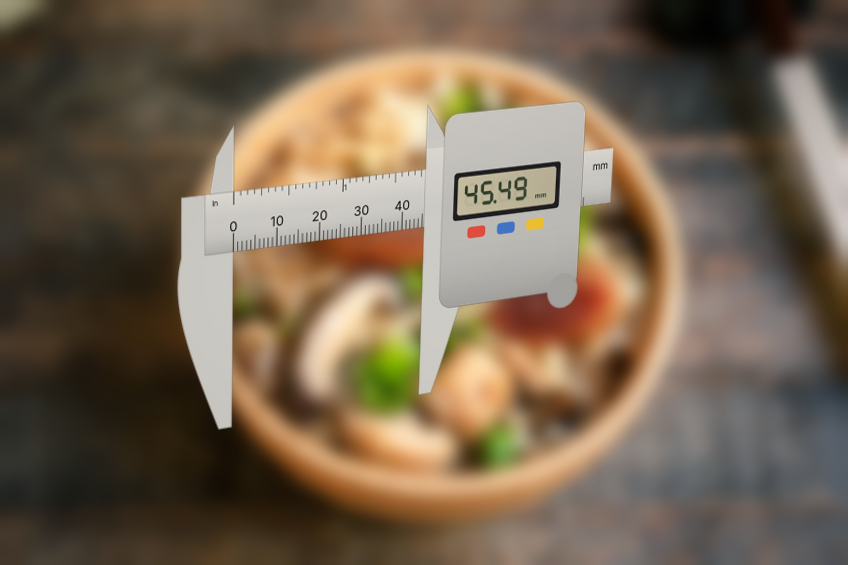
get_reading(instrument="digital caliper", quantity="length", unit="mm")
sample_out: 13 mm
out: 45.49 mm
